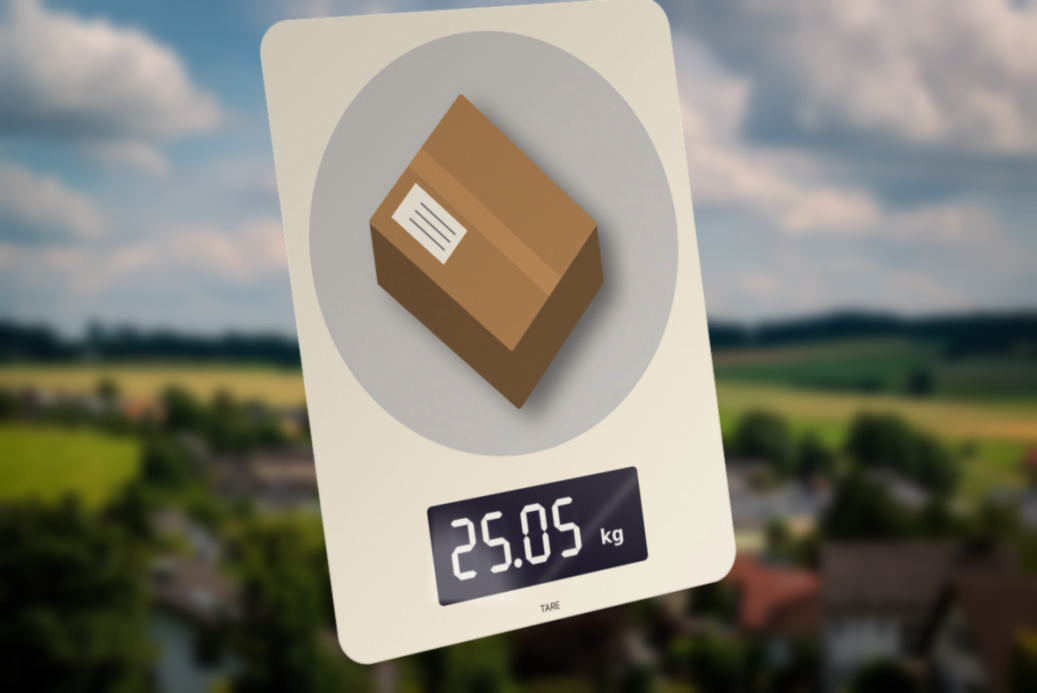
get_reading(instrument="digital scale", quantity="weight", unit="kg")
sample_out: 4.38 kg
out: 25.05 kg
